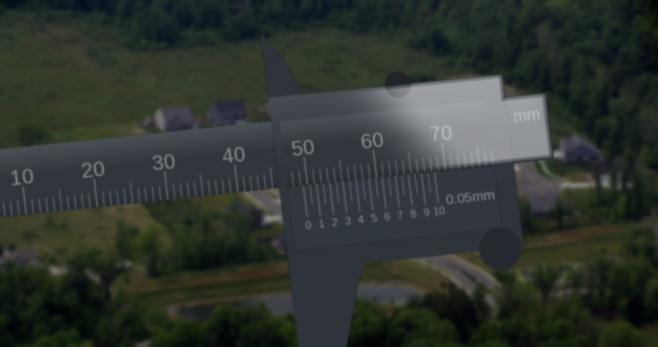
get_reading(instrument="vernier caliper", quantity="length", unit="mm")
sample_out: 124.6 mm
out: 49.4 mm
